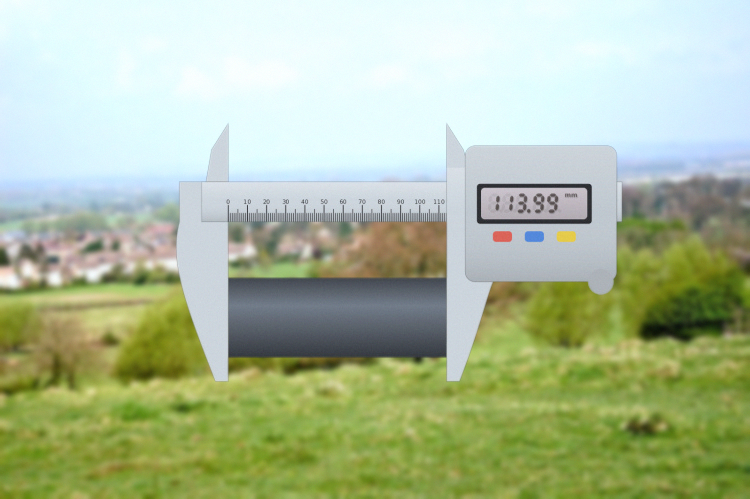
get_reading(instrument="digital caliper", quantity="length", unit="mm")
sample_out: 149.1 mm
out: 113.99 mm
